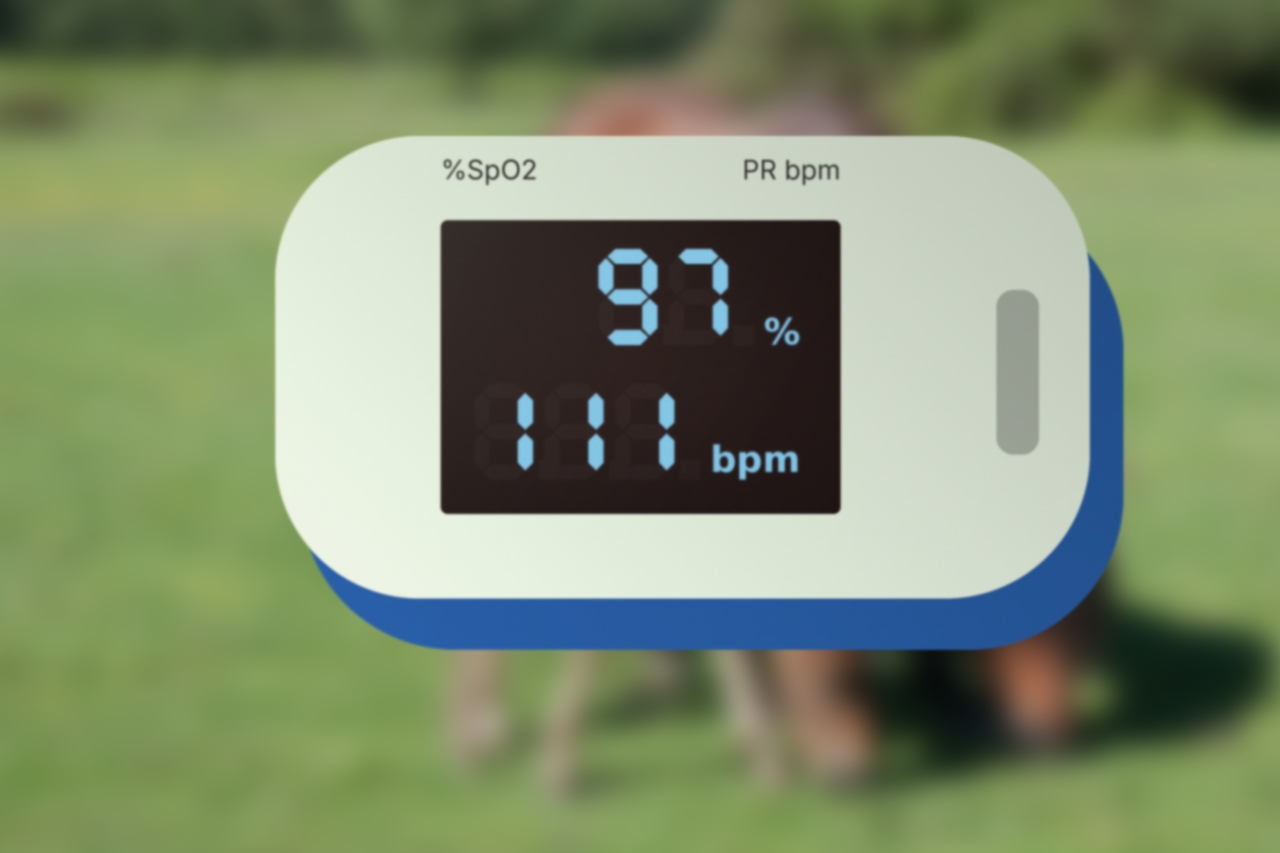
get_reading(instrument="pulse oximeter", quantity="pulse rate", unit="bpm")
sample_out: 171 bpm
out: 111 bpm
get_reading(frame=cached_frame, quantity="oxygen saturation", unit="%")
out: 97 %
